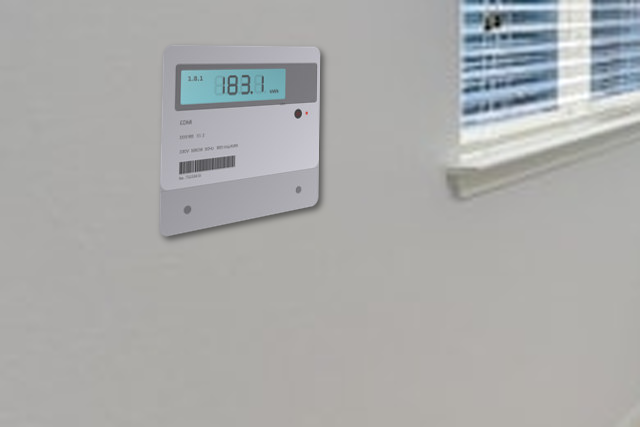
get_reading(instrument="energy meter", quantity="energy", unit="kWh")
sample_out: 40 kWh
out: 183.1 kWh
